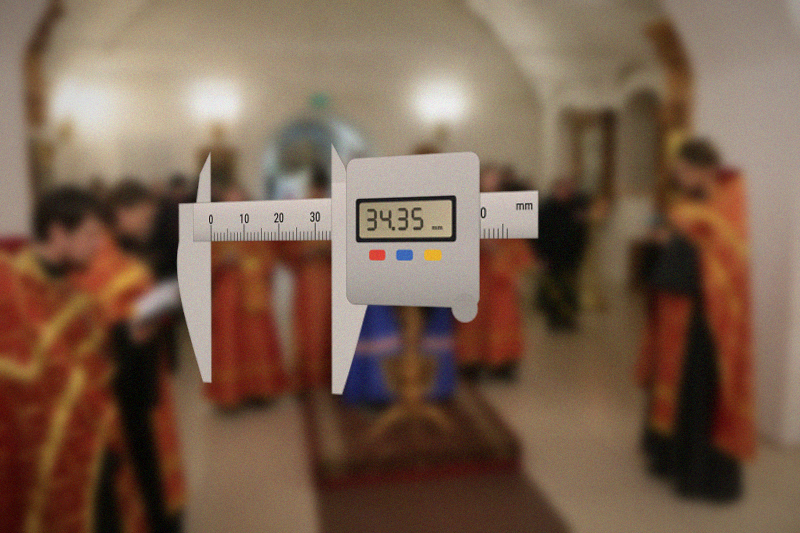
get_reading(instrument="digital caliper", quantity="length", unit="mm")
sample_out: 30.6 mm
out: 34.35 mm
